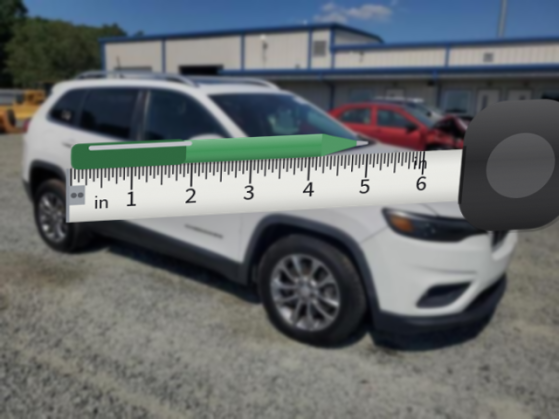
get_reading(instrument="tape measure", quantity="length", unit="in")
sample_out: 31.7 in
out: 5 in
